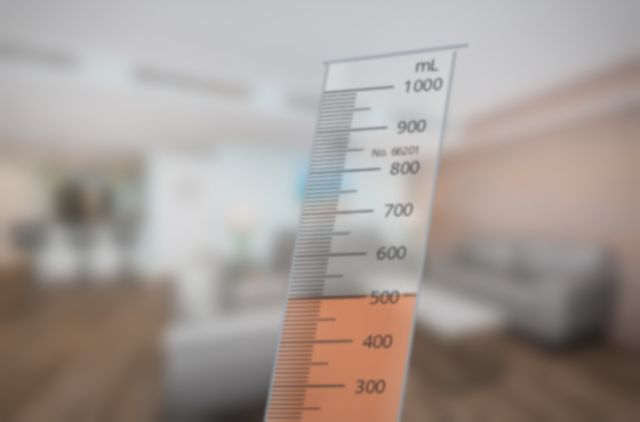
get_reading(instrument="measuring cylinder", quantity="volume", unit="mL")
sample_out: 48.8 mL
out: 500 mL
